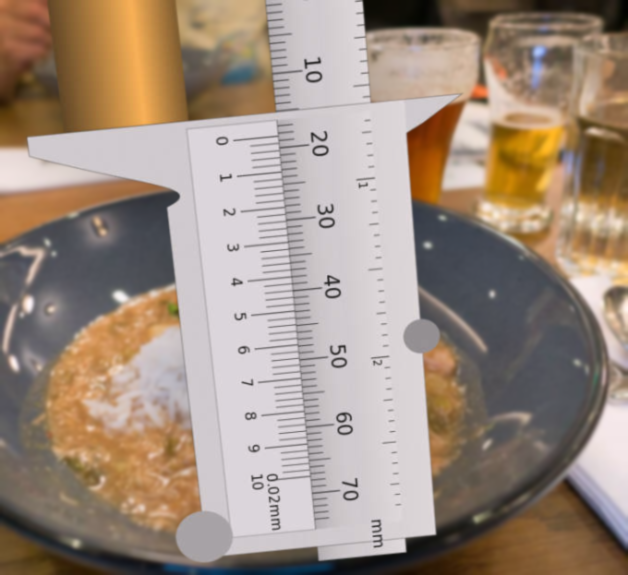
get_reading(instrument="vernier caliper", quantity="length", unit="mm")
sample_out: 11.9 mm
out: 18.4 mm
